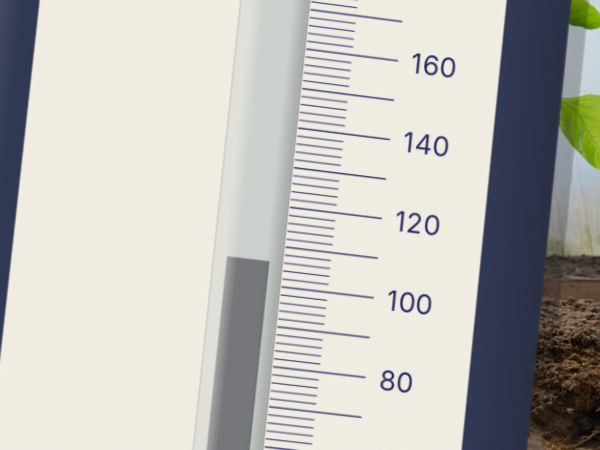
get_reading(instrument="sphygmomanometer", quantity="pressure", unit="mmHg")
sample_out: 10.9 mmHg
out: 106 mmHg
